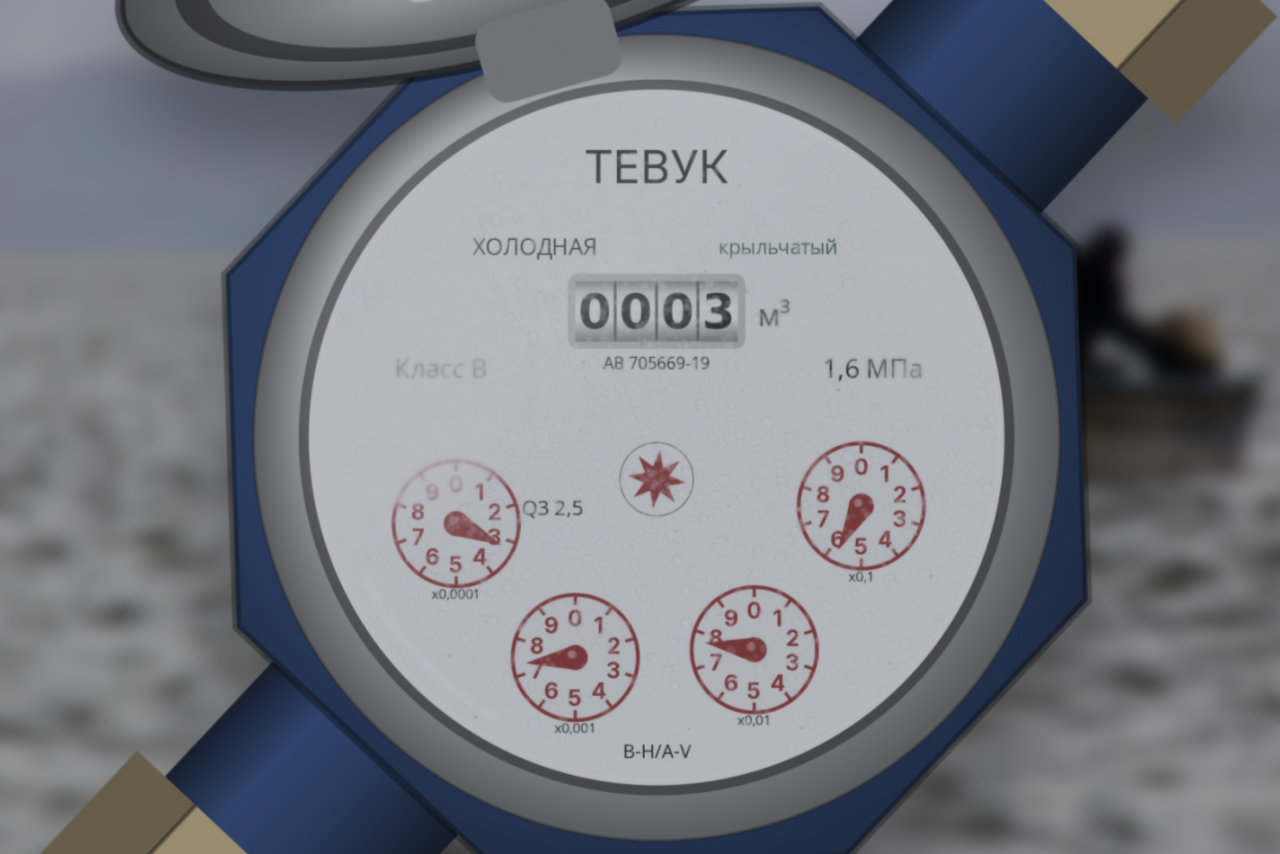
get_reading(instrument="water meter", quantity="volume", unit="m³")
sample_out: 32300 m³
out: 3.5773 m³
